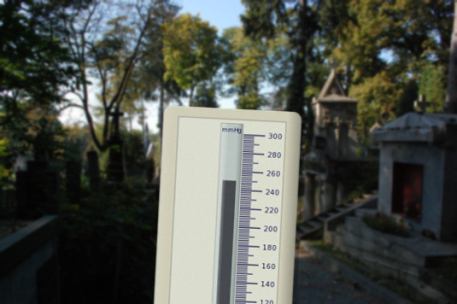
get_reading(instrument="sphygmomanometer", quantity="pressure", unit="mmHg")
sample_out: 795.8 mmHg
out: 250 mmHg
